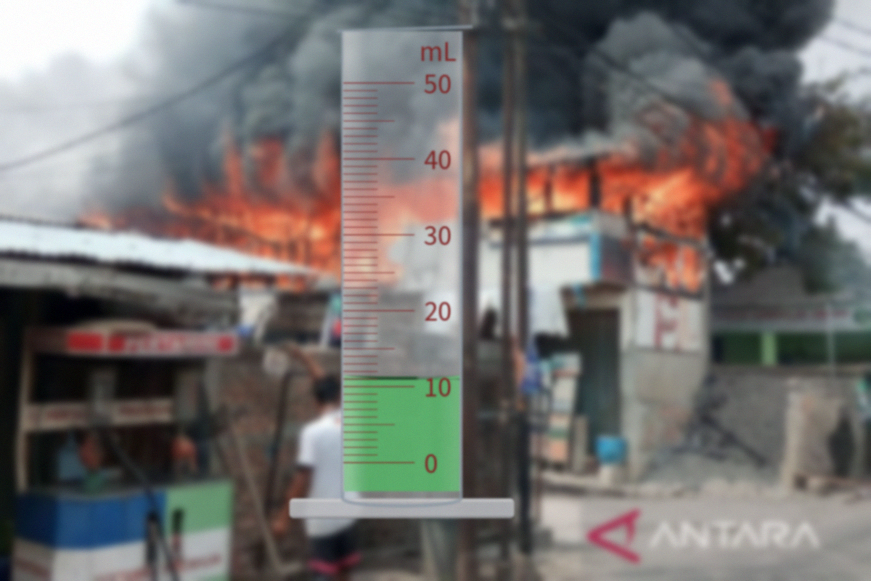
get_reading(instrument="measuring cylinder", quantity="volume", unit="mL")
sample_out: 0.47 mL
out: 11 mL
